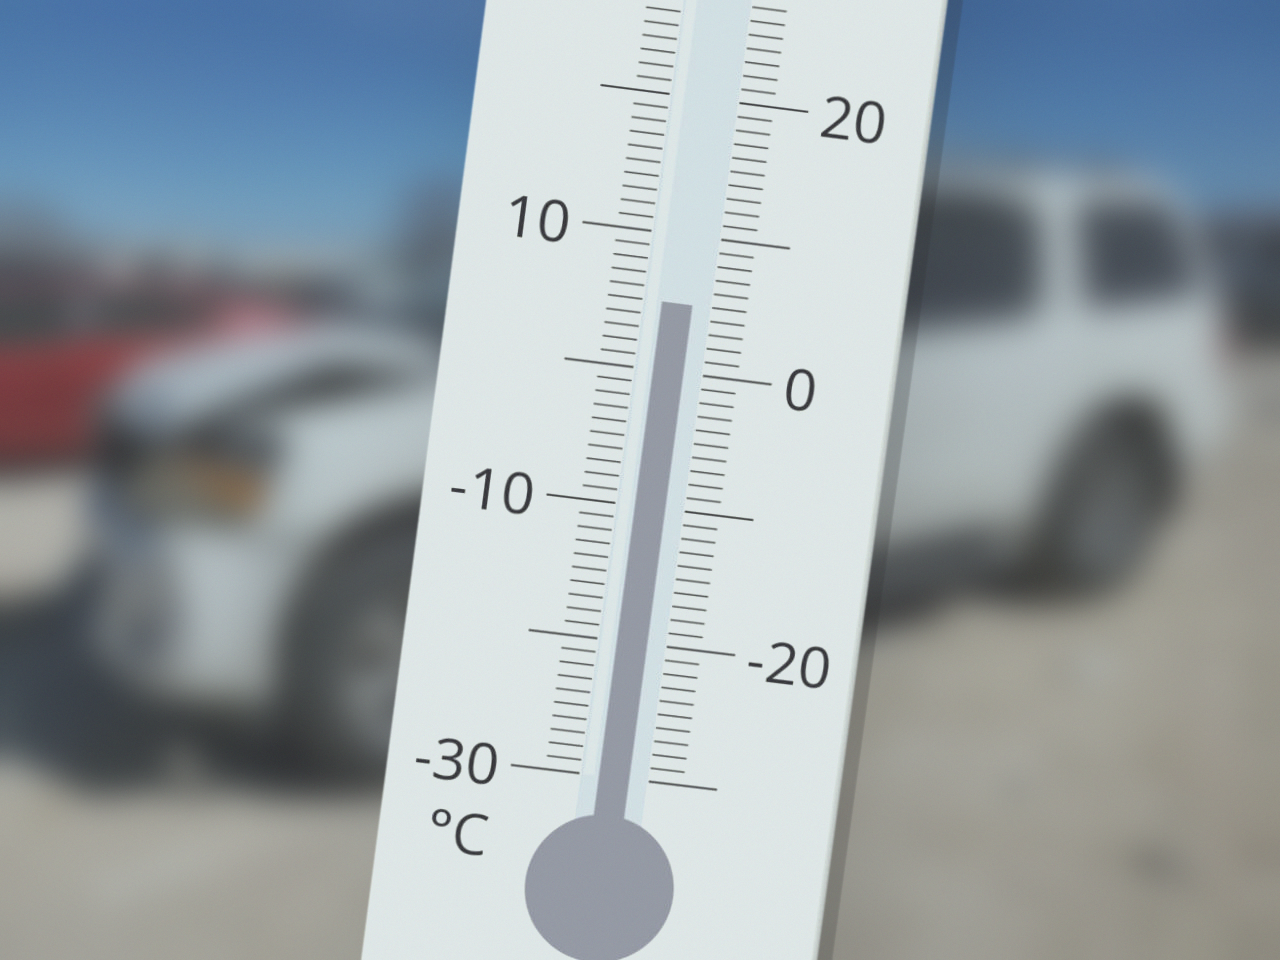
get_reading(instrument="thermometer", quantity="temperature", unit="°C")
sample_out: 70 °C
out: 5 °C
